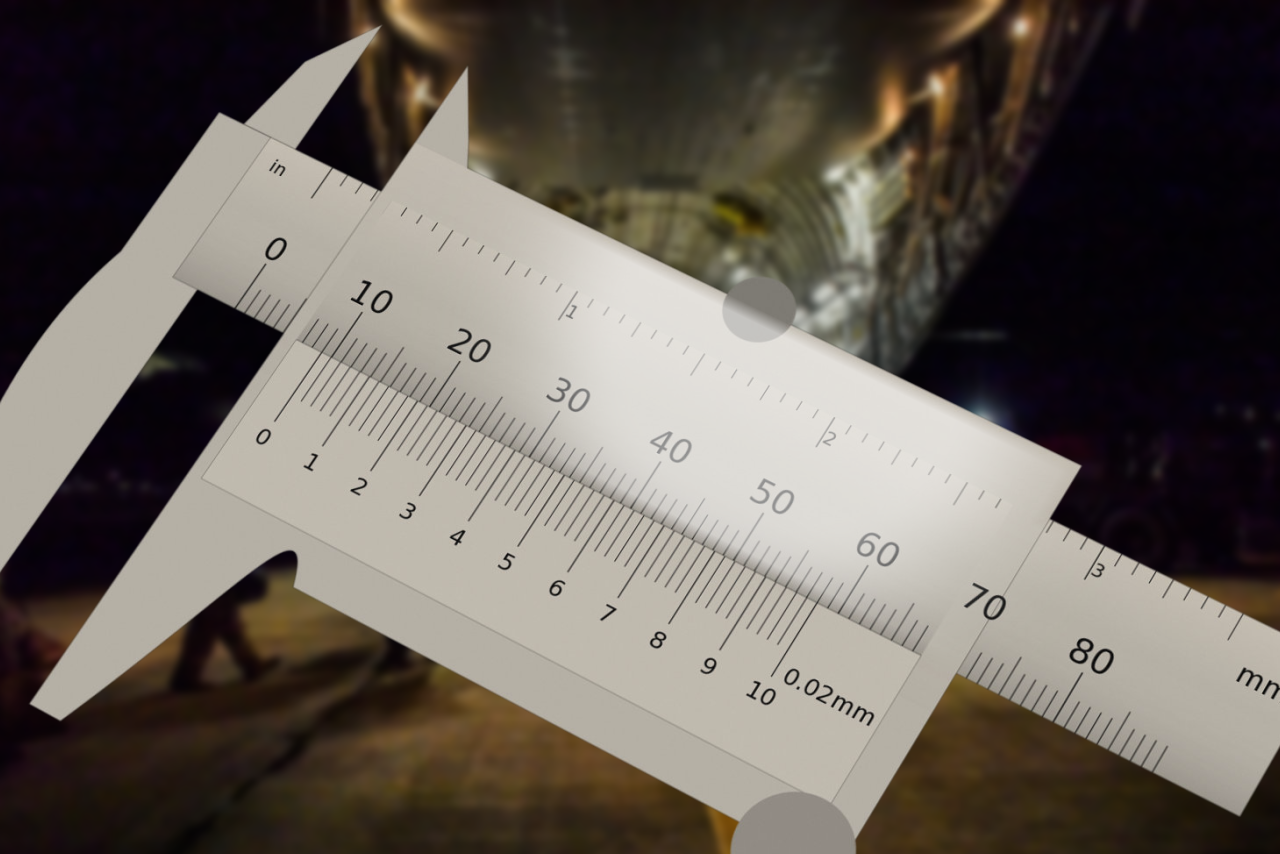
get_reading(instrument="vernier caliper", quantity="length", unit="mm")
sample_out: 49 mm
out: 9.0 mm
